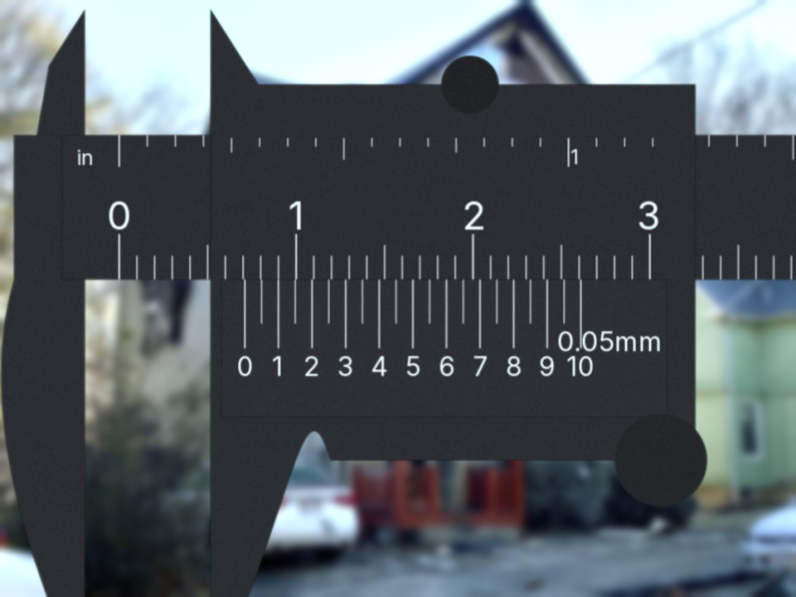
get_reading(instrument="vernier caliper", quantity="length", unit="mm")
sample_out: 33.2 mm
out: 7.1 mm
